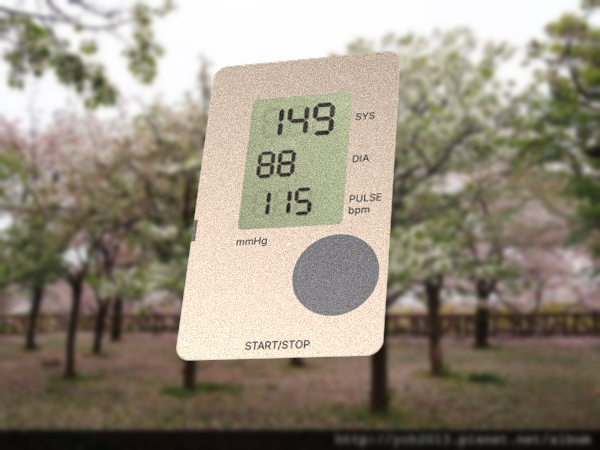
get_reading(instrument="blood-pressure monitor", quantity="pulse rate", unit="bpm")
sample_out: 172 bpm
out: 115 bpm
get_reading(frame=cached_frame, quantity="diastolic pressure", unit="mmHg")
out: 88 mmHg
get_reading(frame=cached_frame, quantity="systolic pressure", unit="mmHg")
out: 149 mmHg
